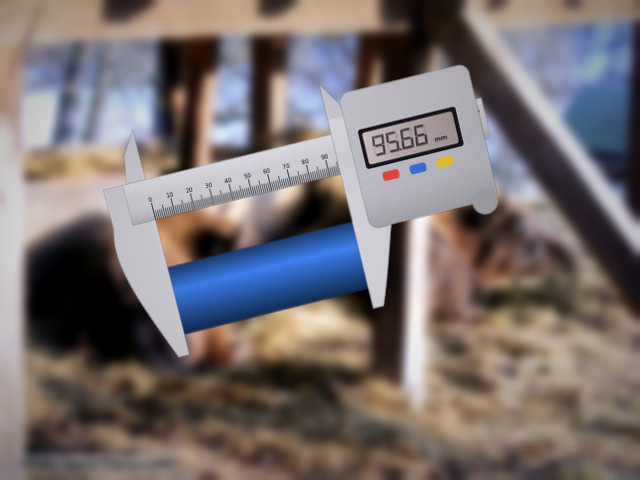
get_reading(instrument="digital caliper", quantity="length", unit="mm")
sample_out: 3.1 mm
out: 95.66 mm
